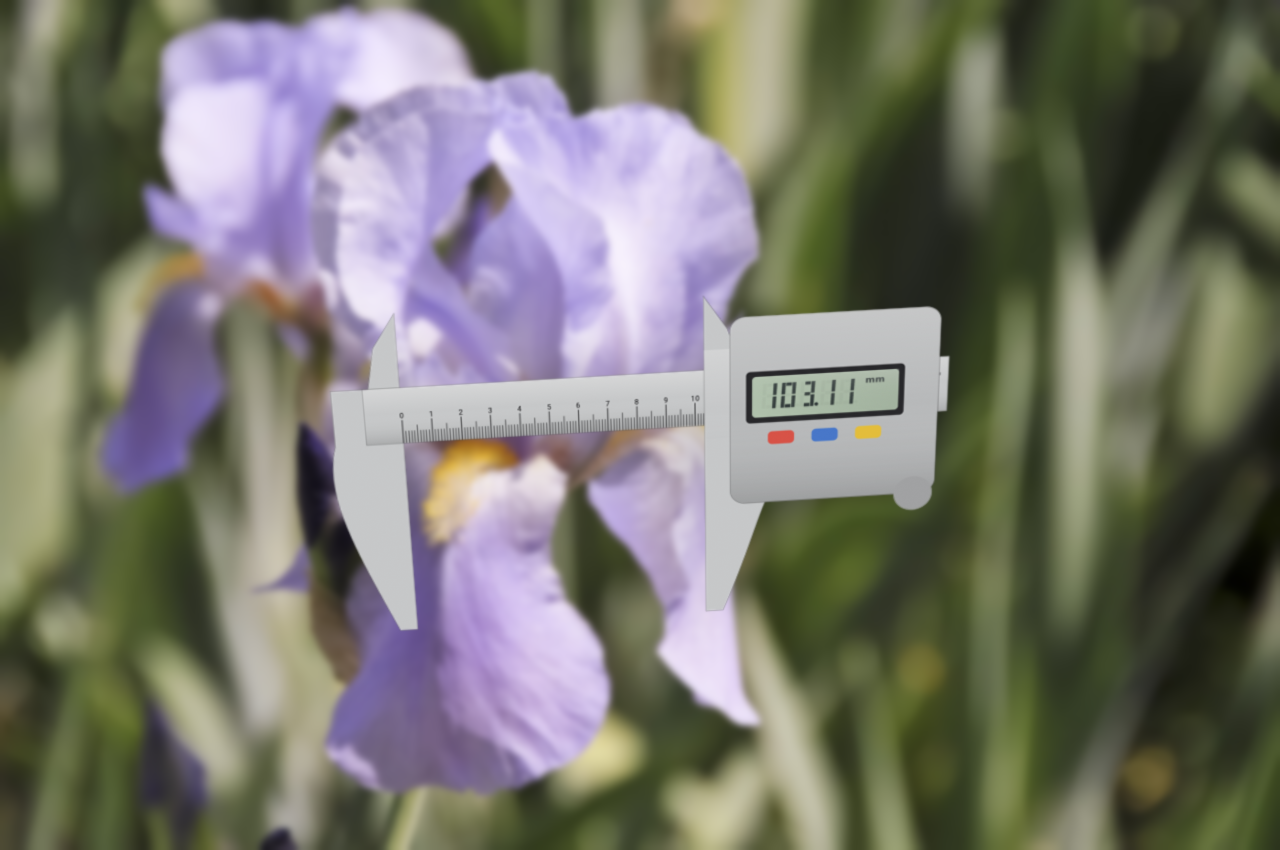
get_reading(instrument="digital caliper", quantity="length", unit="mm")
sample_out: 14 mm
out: 103.11 mm
